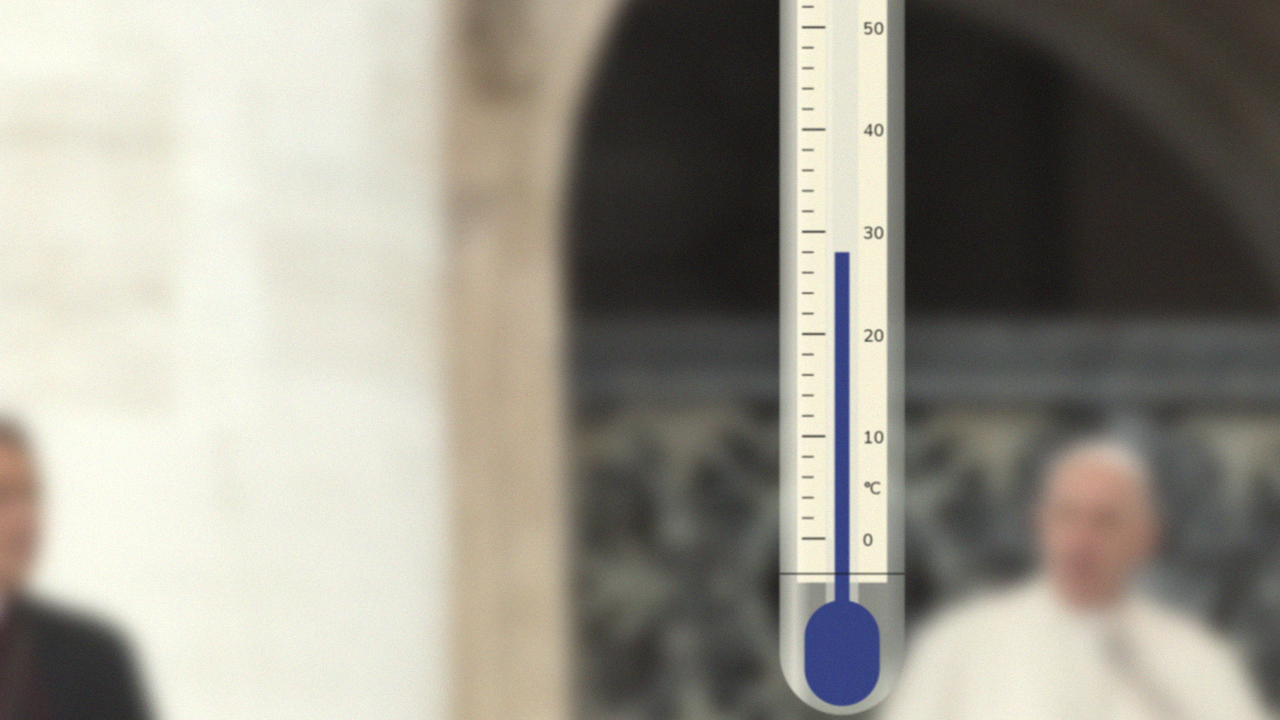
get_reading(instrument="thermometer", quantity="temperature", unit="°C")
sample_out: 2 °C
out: 28 °C
